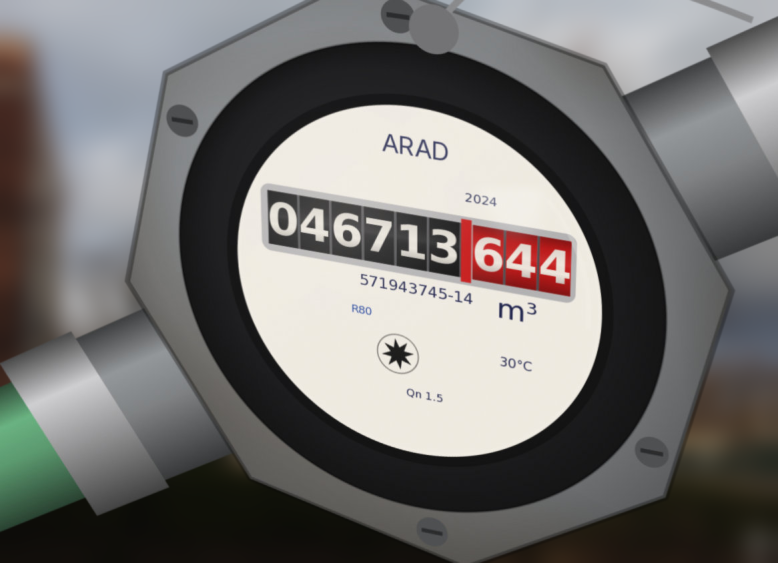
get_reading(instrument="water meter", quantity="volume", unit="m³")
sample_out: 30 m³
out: 46713.644 m³
